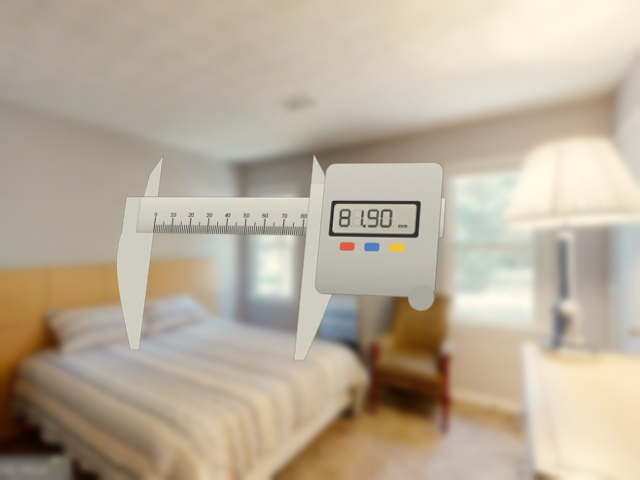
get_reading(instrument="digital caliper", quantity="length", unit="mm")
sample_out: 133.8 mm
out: 81.90 mm
